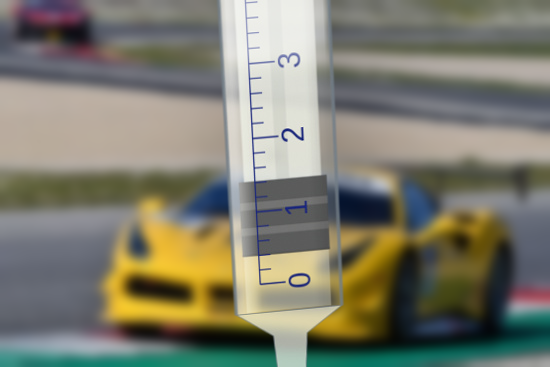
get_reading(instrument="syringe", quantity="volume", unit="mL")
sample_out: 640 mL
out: 0.4 mL
